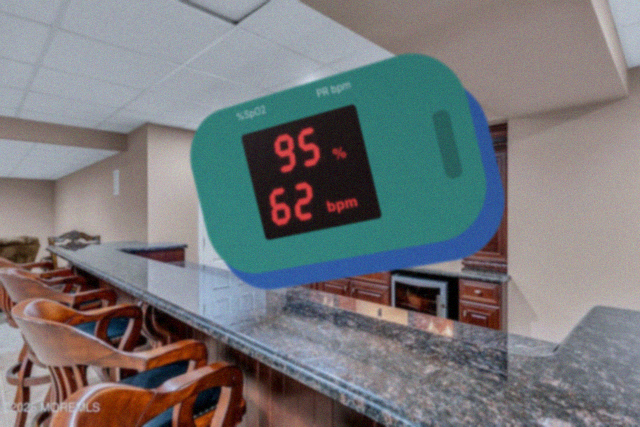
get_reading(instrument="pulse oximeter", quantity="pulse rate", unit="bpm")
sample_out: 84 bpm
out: 62 bpm
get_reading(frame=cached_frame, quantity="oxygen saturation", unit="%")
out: 95 %
